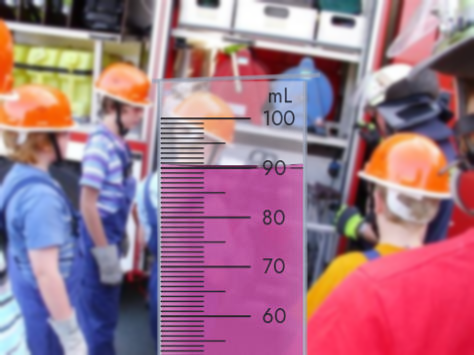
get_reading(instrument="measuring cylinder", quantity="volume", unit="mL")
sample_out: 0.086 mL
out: 90 mL
